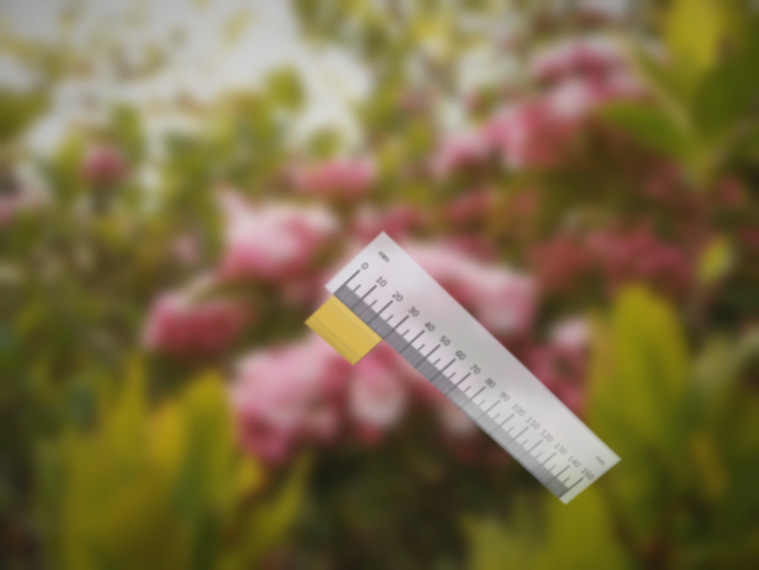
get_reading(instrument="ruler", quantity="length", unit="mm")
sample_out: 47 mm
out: 30 mm
